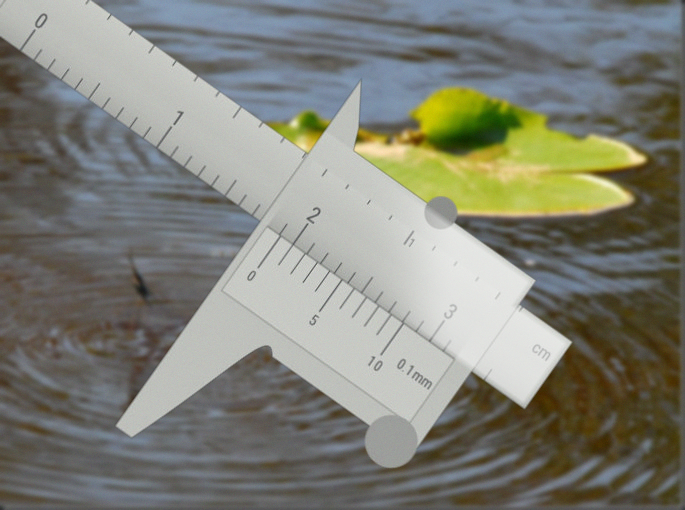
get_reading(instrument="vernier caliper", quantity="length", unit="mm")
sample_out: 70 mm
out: 19.1 mm
